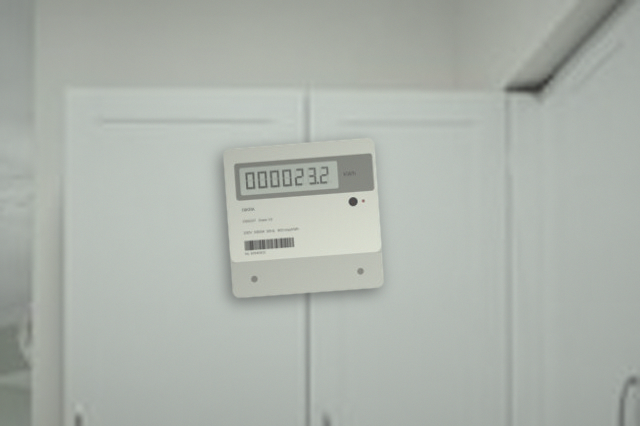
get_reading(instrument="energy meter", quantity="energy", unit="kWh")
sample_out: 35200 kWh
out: 23.2 kWh
